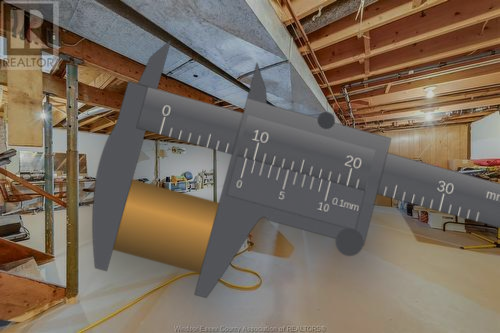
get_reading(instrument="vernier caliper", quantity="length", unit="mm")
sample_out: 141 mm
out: 9.2 mm
